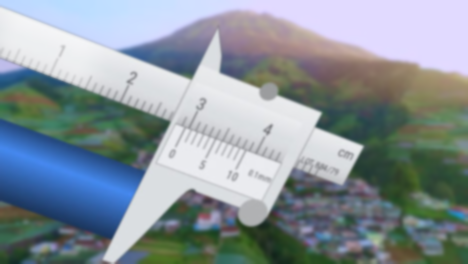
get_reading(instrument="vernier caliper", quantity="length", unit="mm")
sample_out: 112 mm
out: 29.5 mm
